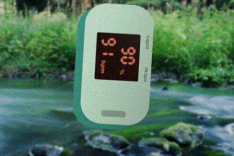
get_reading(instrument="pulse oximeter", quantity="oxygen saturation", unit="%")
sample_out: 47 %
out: 90 %
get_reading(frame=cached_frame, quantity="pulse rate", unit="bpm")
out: 91 bpm
